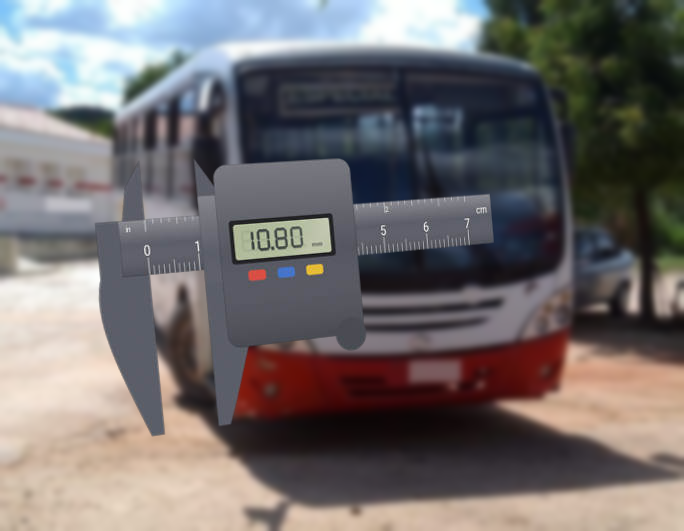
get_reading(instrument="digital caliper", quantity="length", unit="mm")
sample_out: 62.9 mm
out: 10.80 mm
